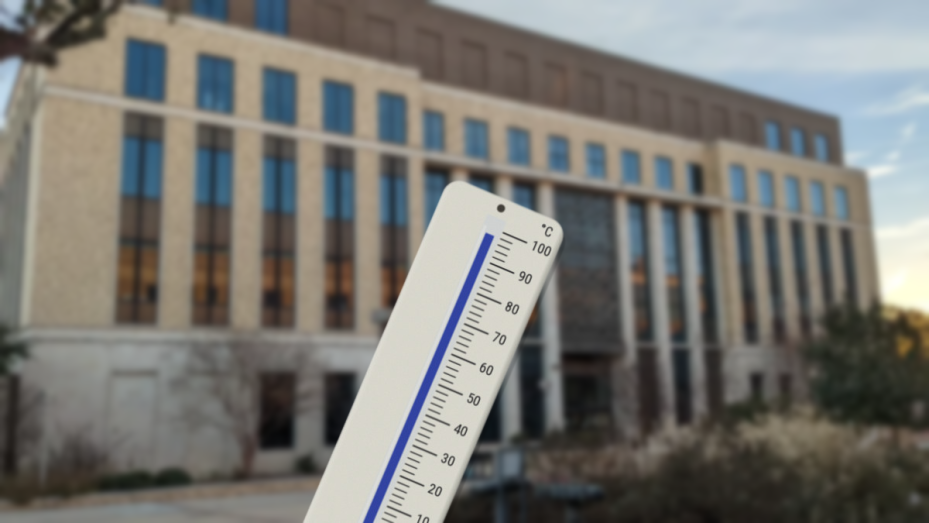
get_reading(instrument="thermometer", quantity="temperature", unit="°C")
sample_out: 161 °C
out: 98 °C
